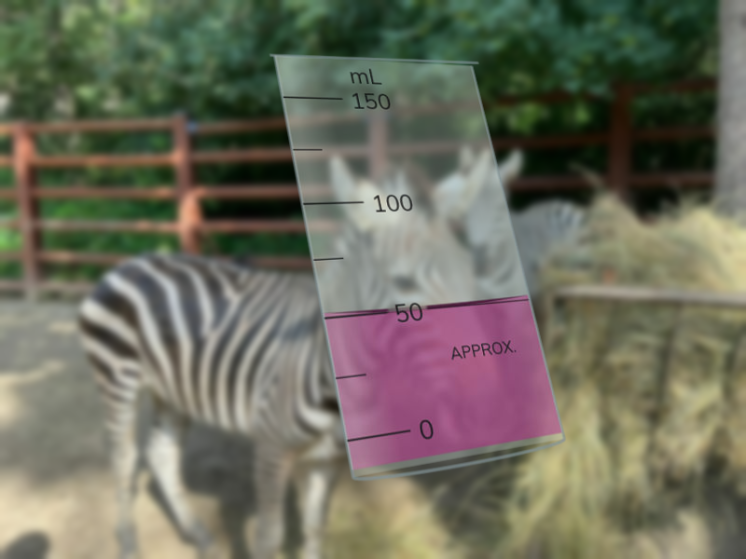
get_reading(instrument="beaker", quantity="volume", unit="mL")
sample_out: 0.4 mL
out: 50 mL
